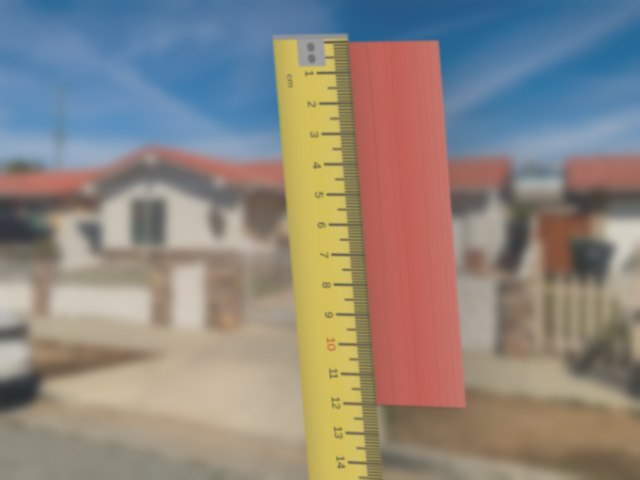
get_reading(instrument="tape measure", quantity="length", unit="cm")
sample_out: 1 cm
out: 12 cm
